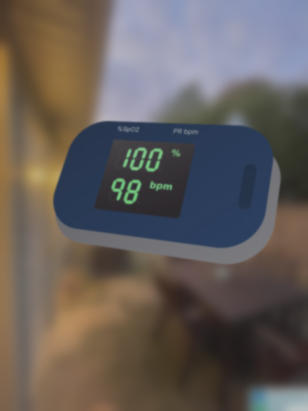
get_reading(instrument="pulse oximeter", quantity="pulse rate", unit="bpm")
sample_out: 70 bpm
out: 98 bpm
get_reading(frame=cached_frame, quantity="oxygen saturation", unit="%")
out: 100 %
